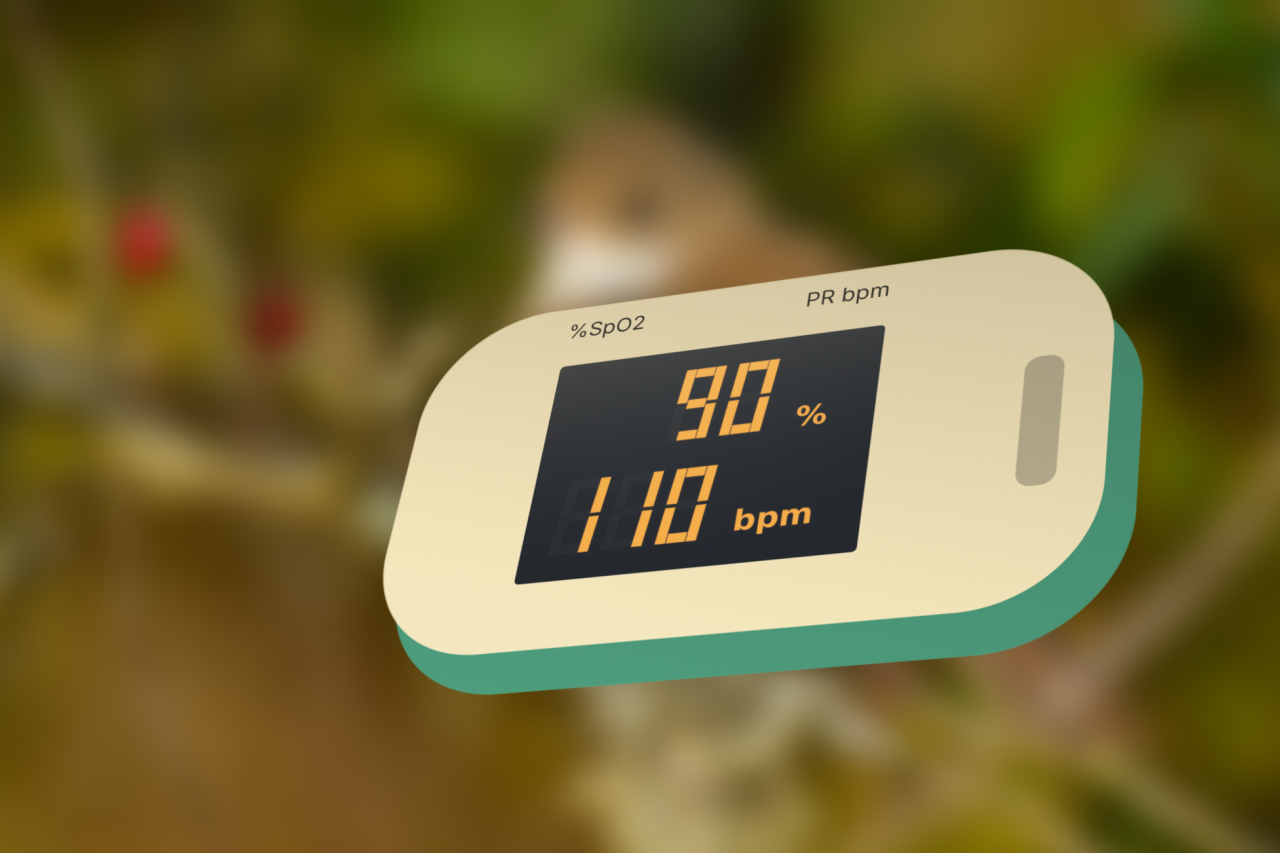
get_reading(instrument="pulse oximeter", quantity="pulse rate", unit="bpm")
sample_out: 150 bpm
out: 110 bpm
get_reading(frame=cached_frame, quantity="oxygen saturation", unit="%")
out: 90 %
